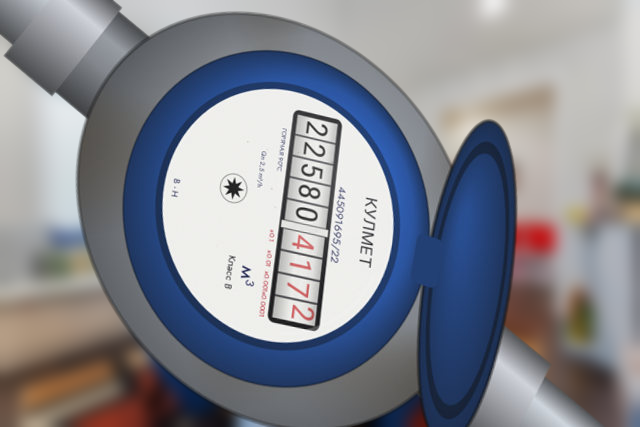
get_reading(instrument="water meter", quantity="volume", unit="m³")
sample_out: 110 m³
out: 22580.4172 m³
